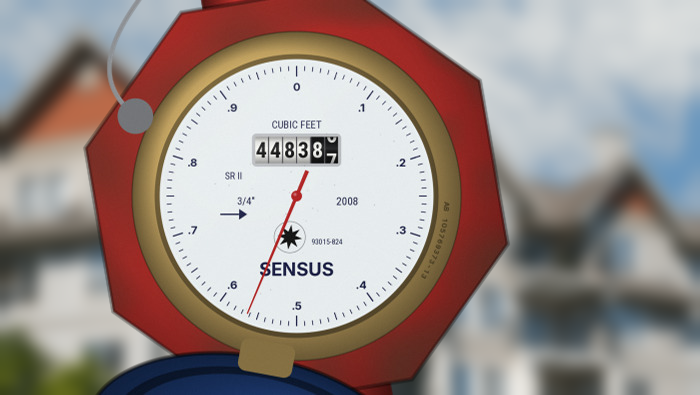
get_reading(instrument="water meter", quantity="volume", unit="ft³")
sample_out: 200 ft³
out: 448386.56 ft³
